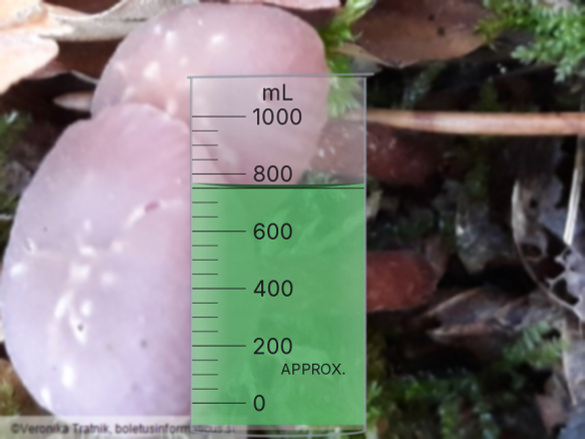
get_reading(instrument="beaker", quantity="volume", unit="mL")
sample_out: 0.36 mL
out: 750 mL
